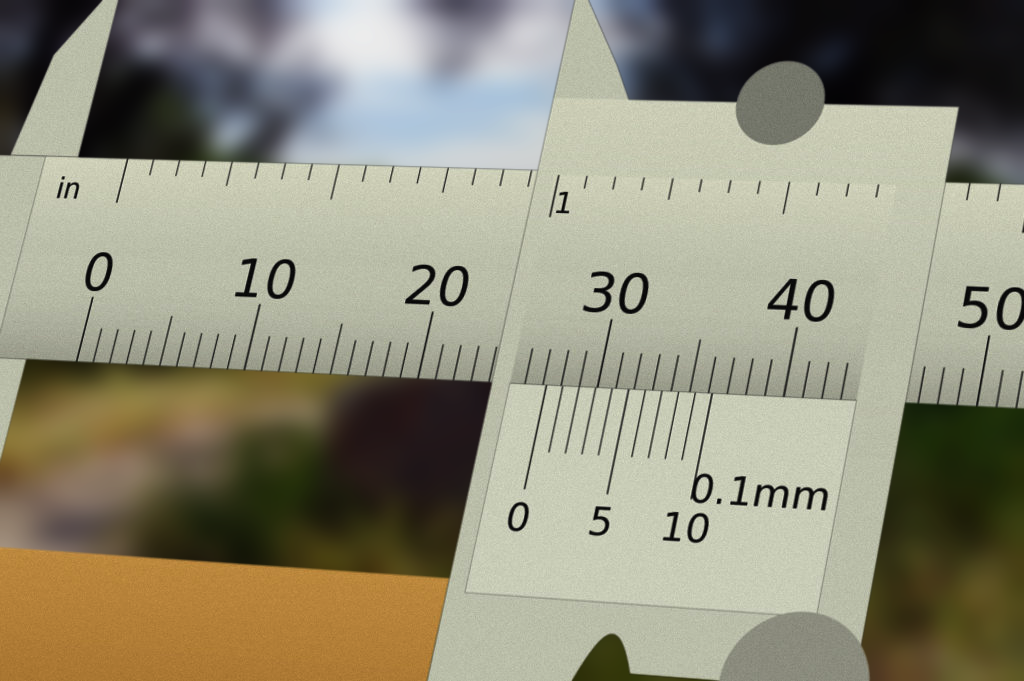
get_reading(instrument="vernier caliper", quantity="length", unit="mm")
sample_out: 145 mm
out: 27.2 mm
